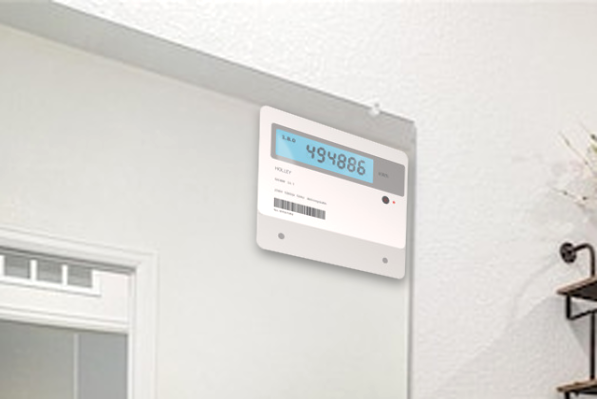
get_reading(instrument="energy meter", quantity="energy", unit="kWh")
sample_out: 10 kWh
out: 494886 kWh
